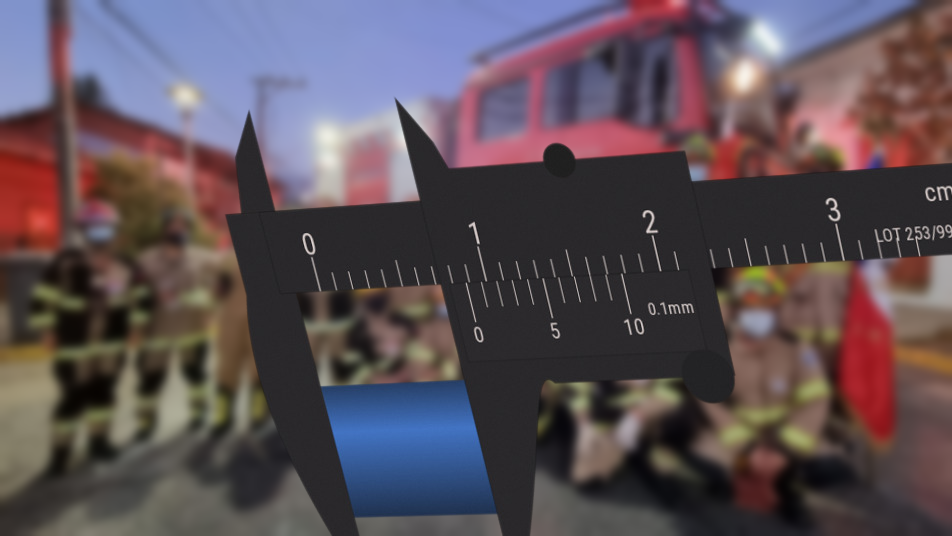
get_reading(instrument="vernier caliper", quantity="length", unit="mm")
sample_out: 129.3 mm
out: 8.8 mm
